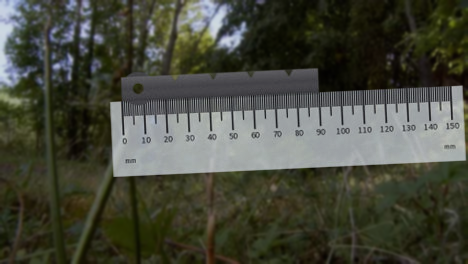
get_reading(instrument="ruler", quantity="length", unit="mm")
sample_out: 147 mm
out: 90 mm
